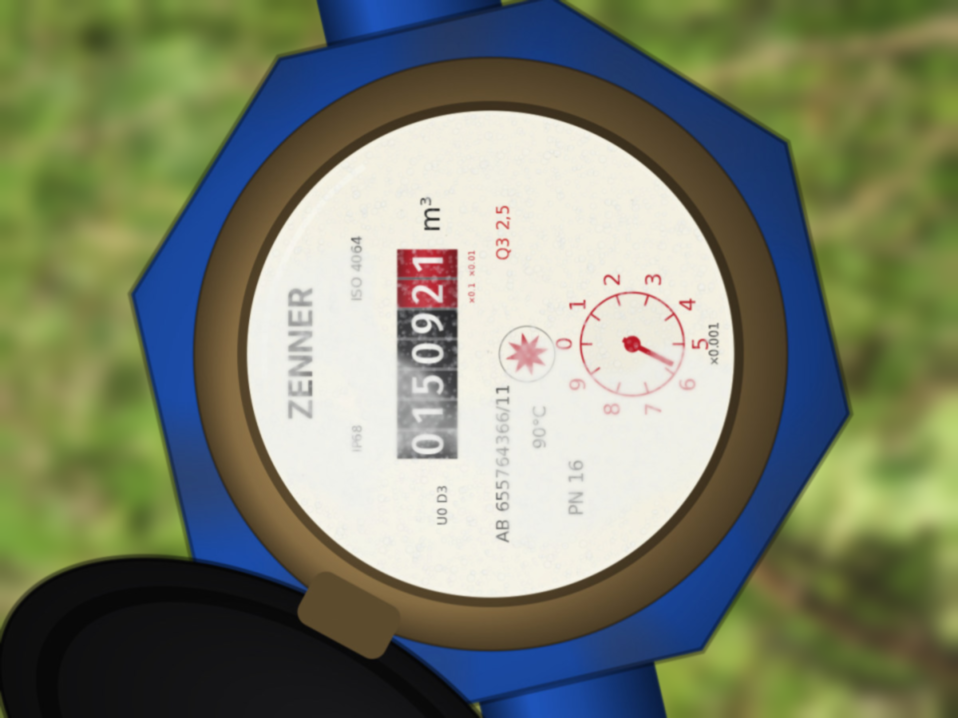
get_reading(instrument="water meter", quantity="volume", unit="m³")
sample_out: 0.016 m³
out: 1509.215 m³
